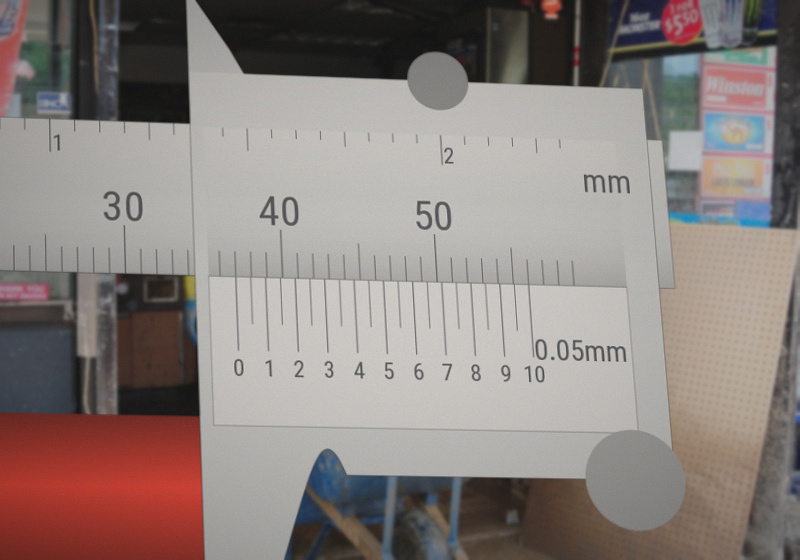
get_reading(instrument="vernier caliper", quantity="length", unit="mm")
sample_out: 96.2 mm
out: 37.0 mm
